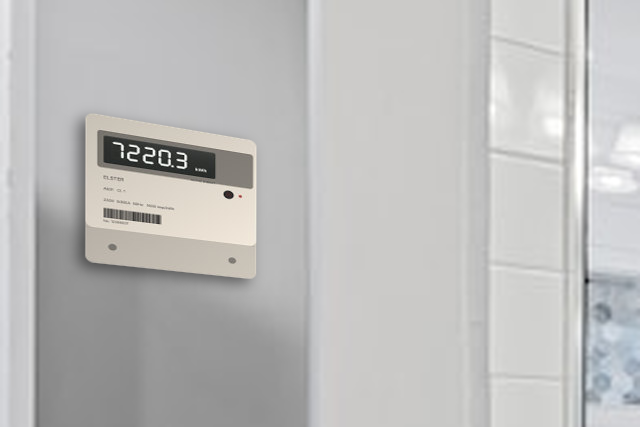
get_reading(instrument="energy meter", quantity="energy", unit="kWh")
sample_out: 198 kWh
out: 7220.3 kWh
